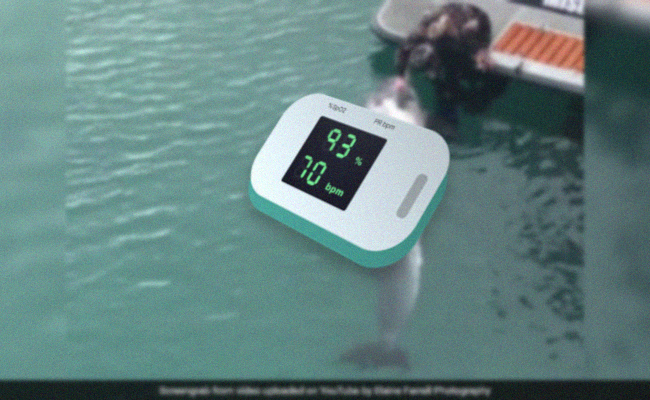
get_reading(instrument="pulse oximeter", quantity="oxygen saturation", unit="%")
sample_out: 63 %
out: 93 %
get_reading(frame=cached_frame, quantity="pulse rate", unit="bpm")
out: 70 bpm
